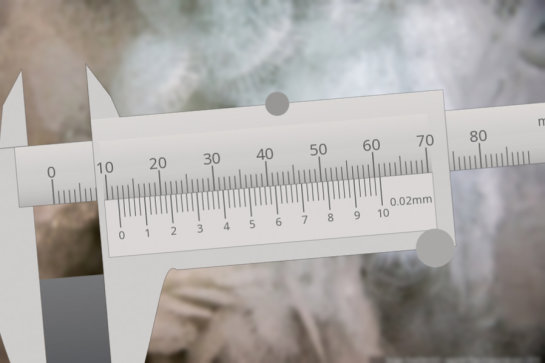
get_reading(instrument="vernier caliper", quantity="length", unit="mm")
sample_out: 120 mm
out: 12.0 mm
